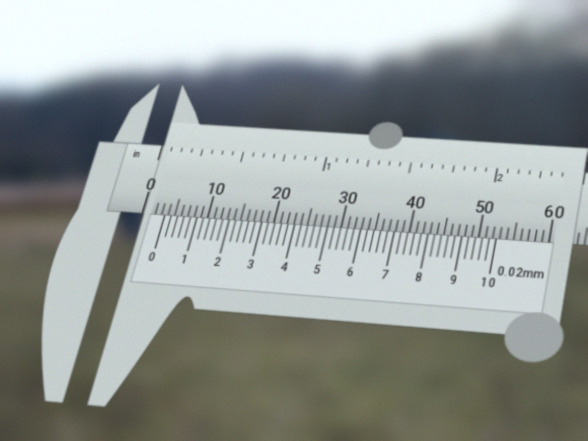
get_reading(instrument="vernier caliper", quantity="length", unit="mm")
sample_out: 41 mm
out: 3.5 mm
